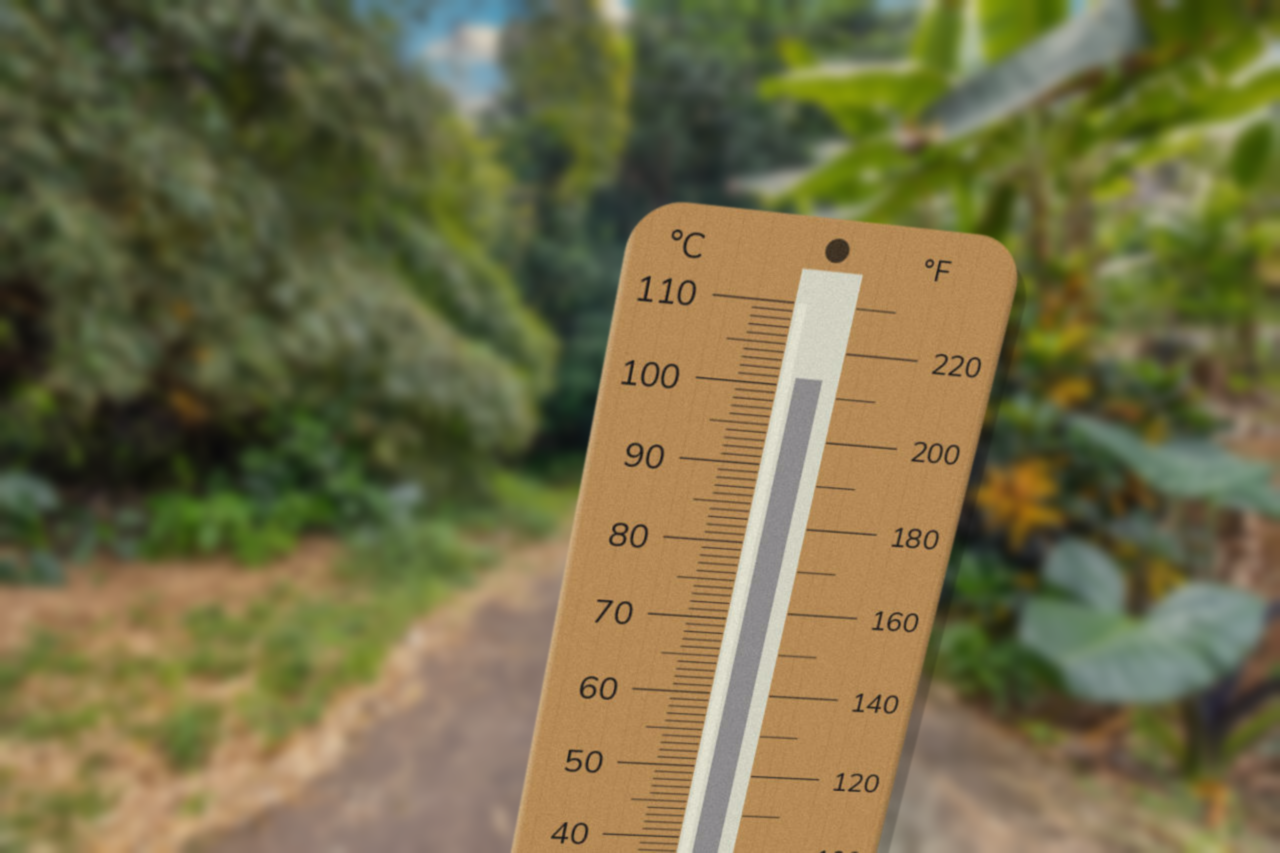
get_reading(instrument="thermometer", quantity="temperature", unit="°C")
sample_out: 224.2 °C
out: 101 °C
